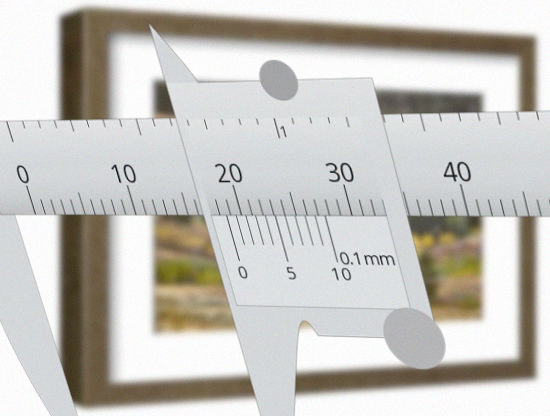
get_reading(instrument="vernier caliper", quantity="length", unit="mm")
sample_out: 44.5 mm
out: 18.6 mm
